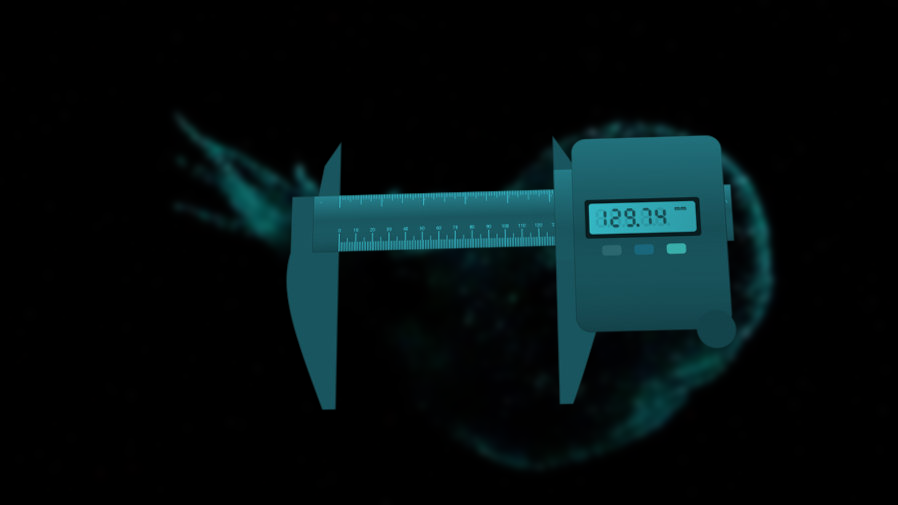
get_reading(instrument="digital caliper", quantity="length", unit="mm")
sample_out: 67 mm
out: 129.74 mm
